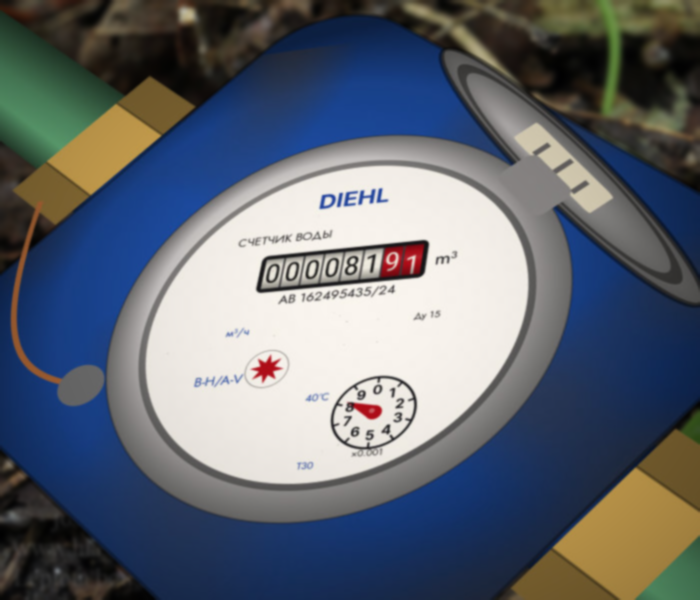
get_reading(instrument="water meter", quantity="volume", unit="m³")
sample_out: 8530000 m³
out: 81.908 m³
